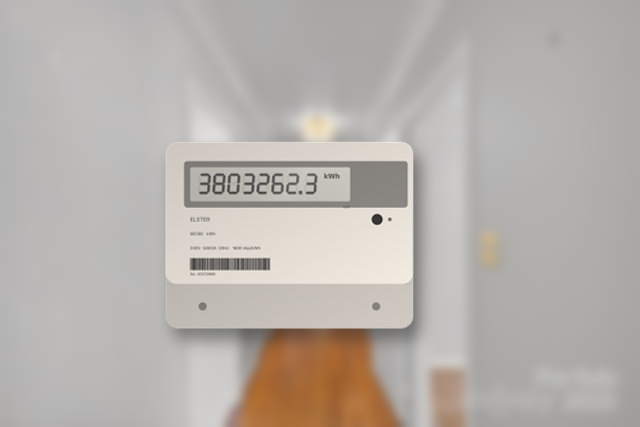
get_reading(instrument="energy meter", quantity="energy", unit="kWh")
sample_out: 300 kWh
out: 3803262.3 kWh
